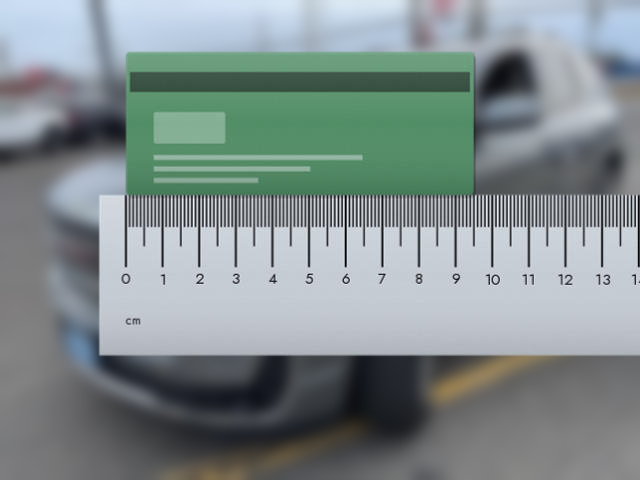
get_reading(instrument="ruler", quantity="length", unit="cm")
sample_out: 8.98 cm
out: 9.5 cm
